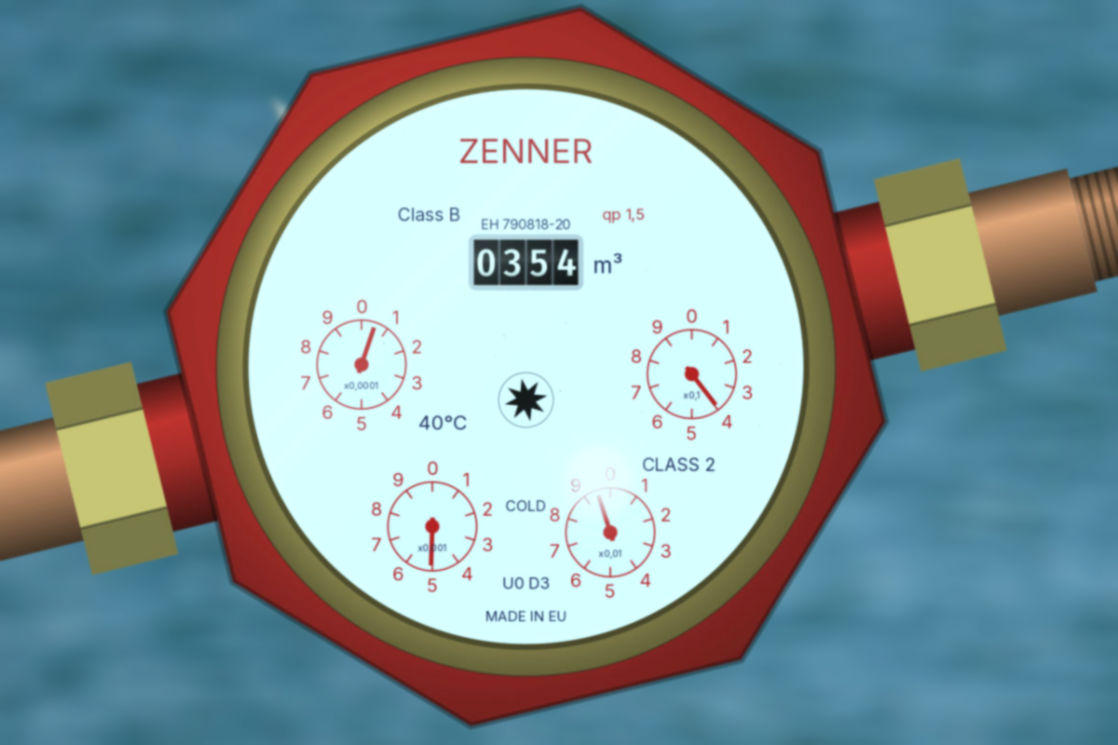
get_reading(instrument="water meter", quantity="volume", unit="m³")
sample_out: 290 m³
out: 354.3950 m³
